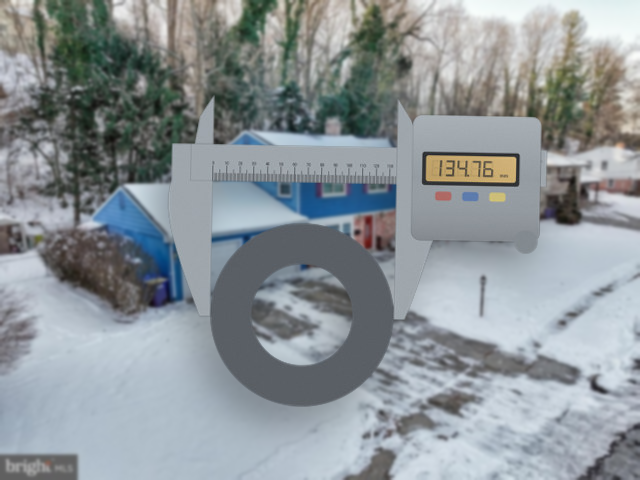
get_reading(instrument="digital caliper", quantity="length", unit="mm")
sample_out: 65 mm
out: 134.76 mm
